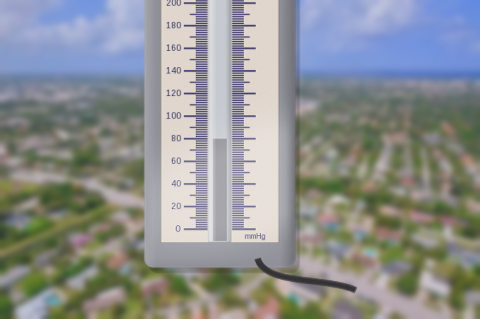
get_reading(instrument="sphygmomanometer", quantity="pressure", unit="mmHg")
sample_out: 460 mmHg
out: 80 mmHg
